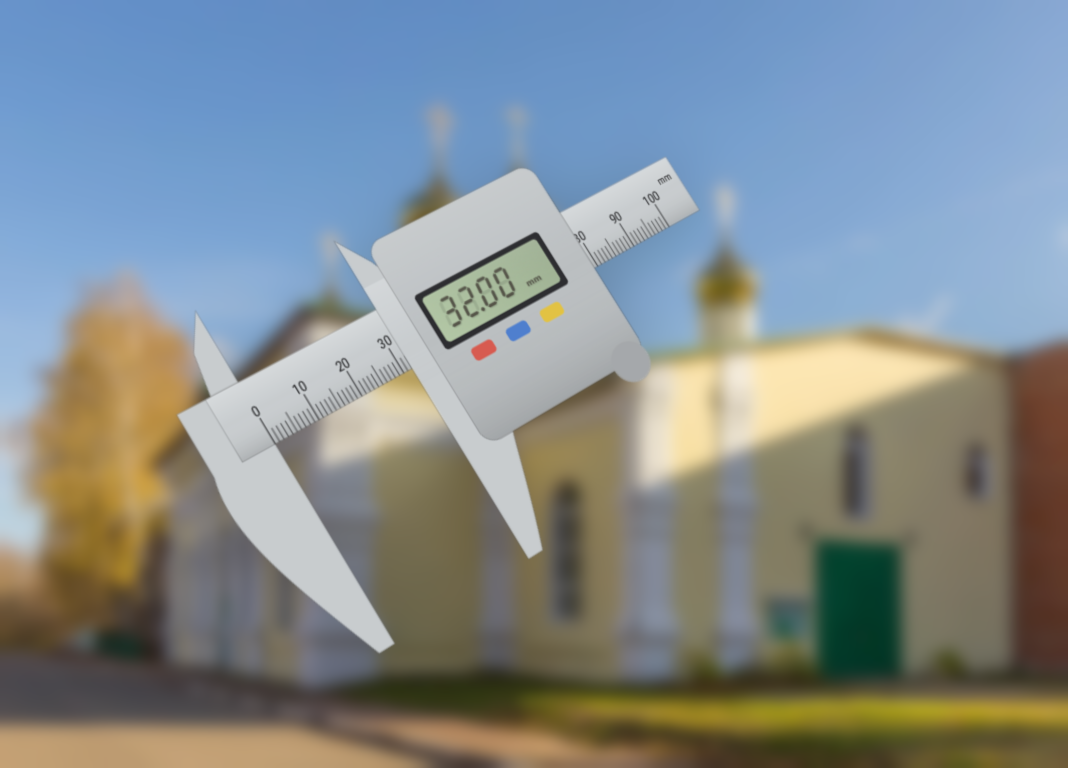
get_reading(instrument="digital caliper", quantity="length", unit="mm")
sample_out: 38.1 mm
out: 32.00 mm
